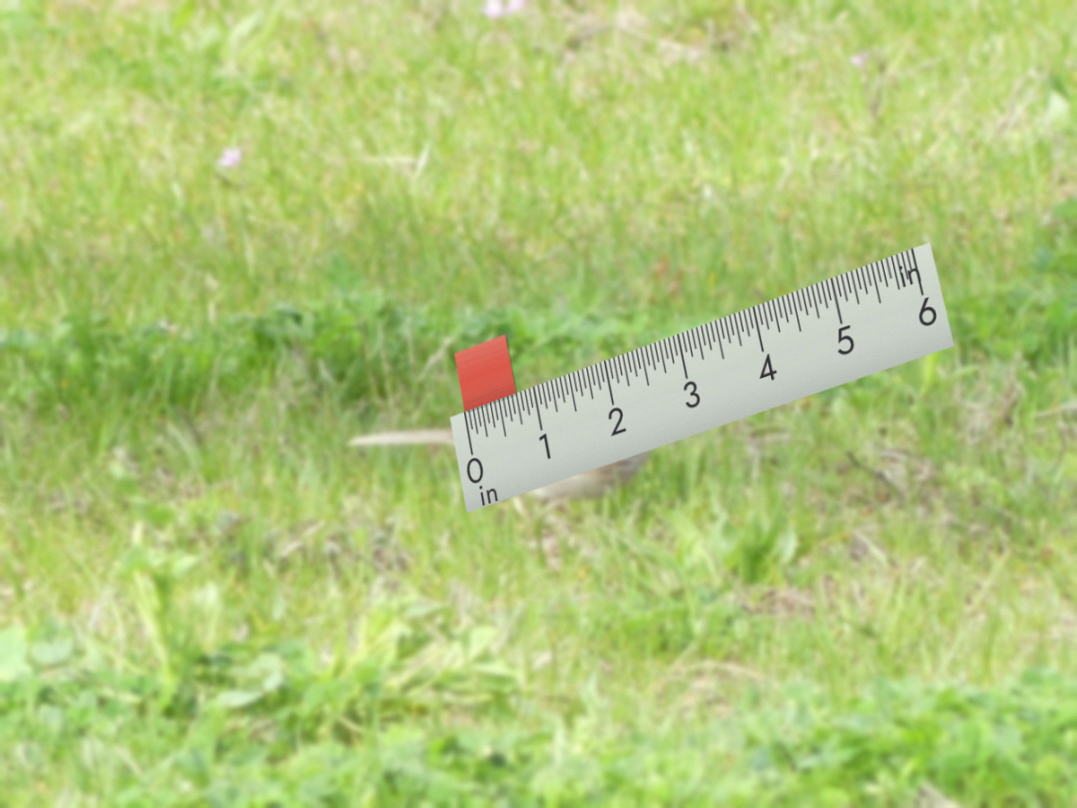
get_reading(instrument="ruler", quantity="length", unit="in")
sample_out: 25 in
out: 0.75 in
